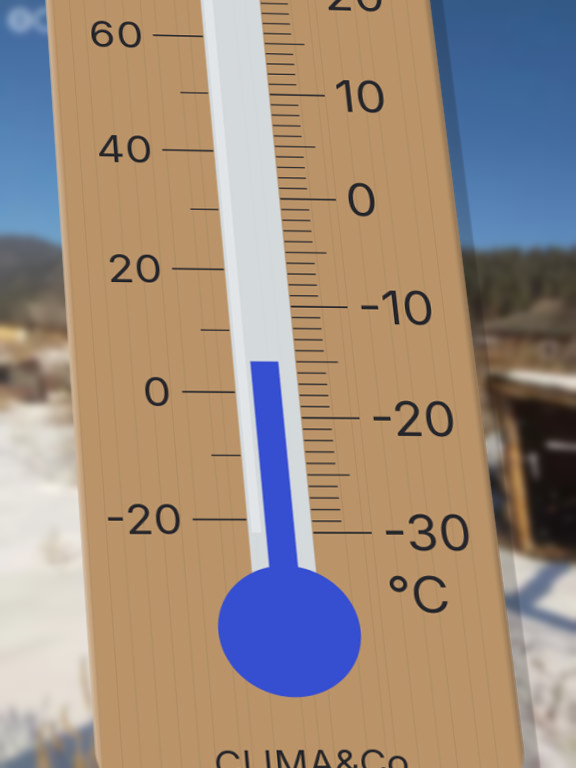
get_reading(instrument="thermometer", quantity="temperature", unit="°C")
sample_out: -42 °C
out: -15 °C
